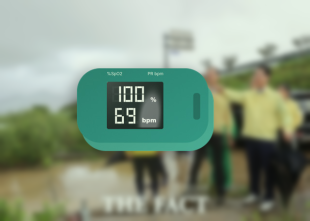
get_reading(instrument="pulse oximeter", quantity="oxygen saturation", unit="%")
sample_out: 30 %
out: 100 %
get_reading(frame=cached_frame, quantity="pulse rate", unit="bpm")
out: 69 bpm
